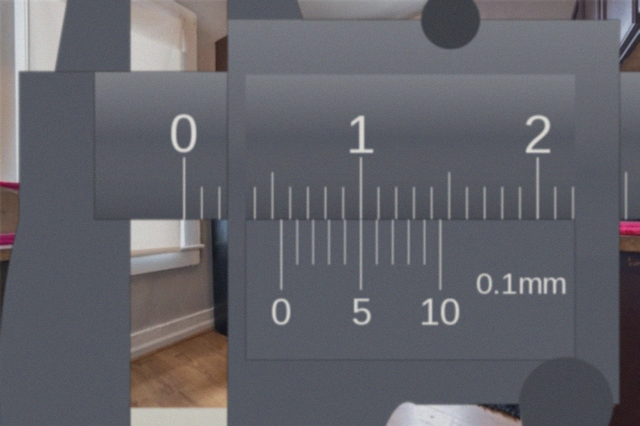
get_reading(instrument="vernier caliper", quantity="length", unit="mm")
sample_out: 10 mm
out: 5.5 mm
